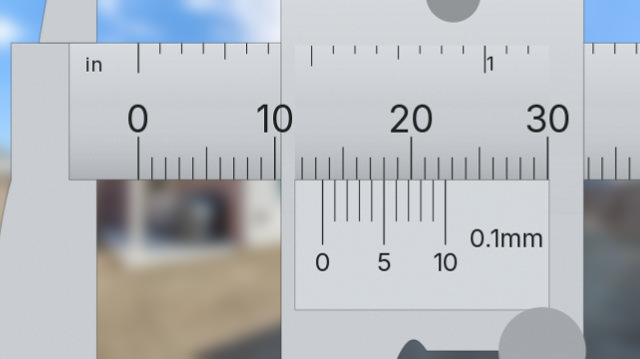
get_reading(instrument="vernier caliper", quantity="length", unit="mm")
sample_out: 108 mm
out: 13.5 mm
